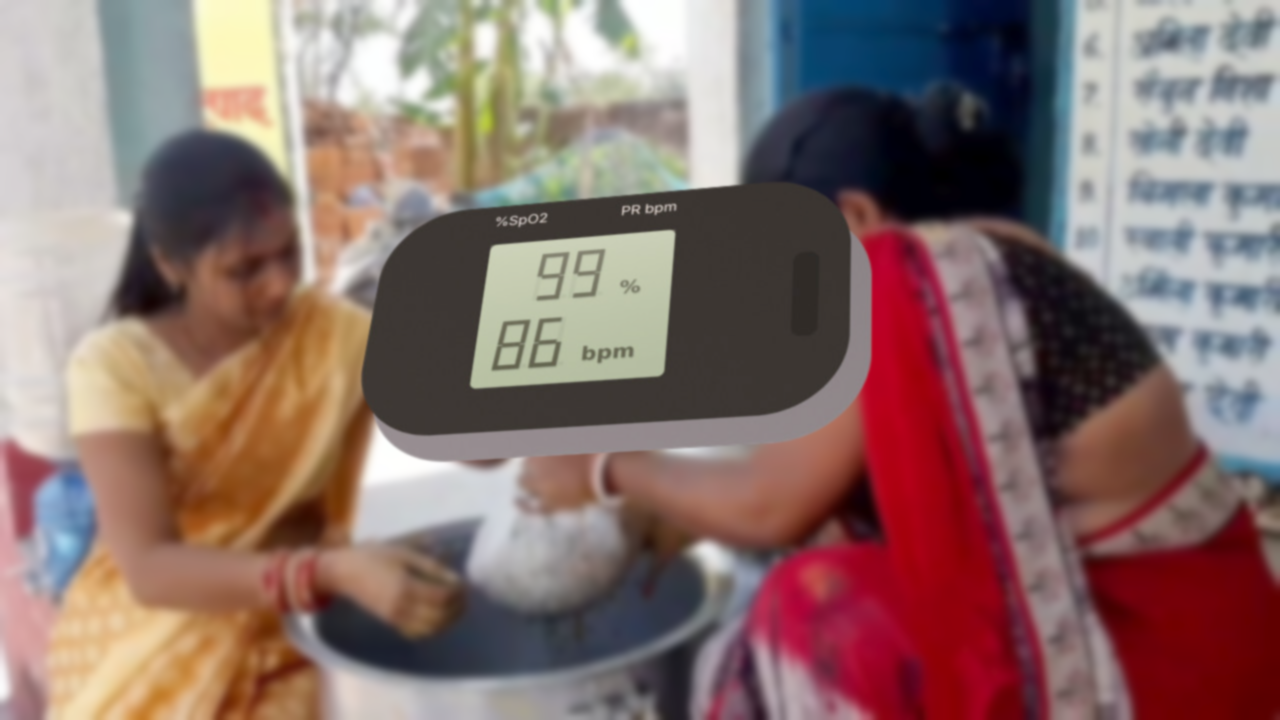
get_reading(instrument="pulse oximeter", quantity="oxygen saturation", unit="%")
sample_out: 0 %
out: 99 %
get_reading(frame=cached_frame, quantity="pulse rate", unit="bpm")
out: 86 bpm
